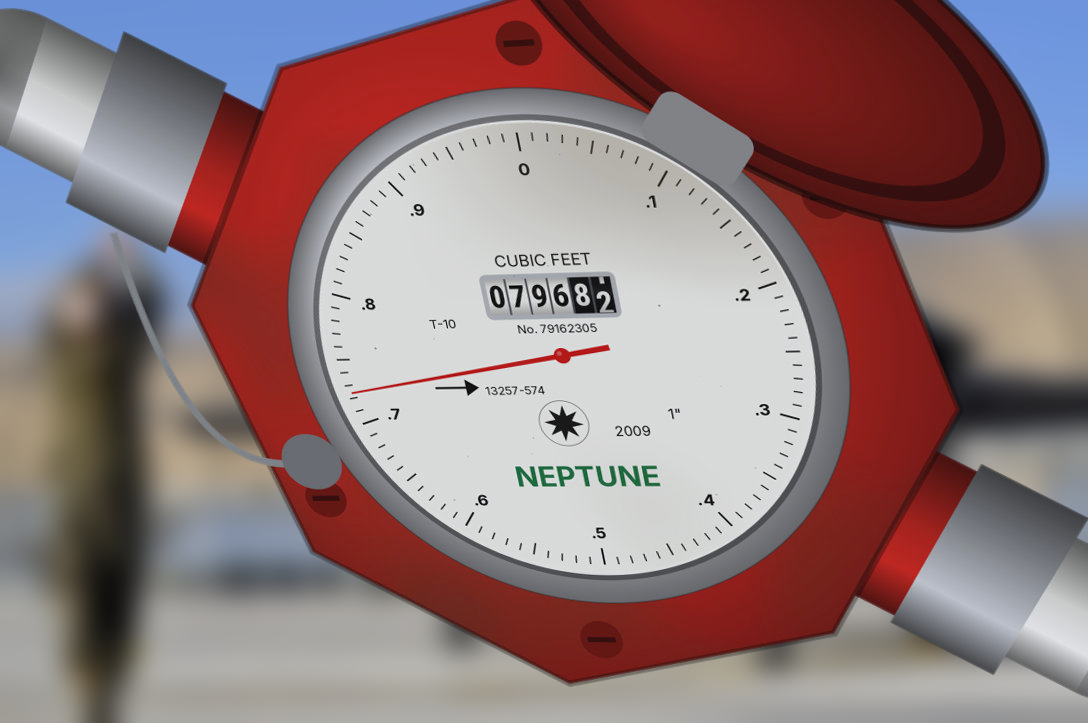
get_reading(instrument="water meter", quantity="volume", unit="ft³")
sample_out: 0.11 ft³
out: 79681.72 ft³
